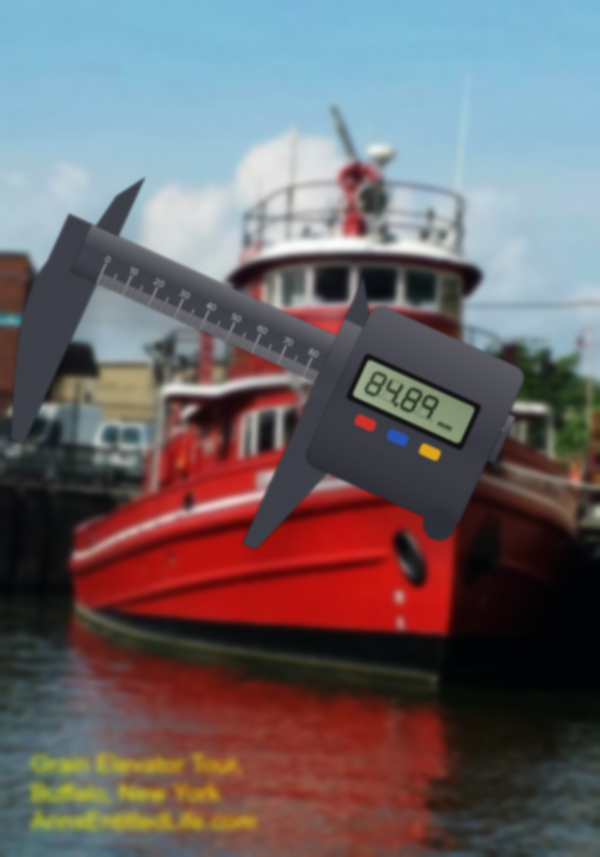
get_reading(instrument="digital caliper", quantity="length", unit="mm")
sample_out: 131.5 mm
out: 84.89 mm
